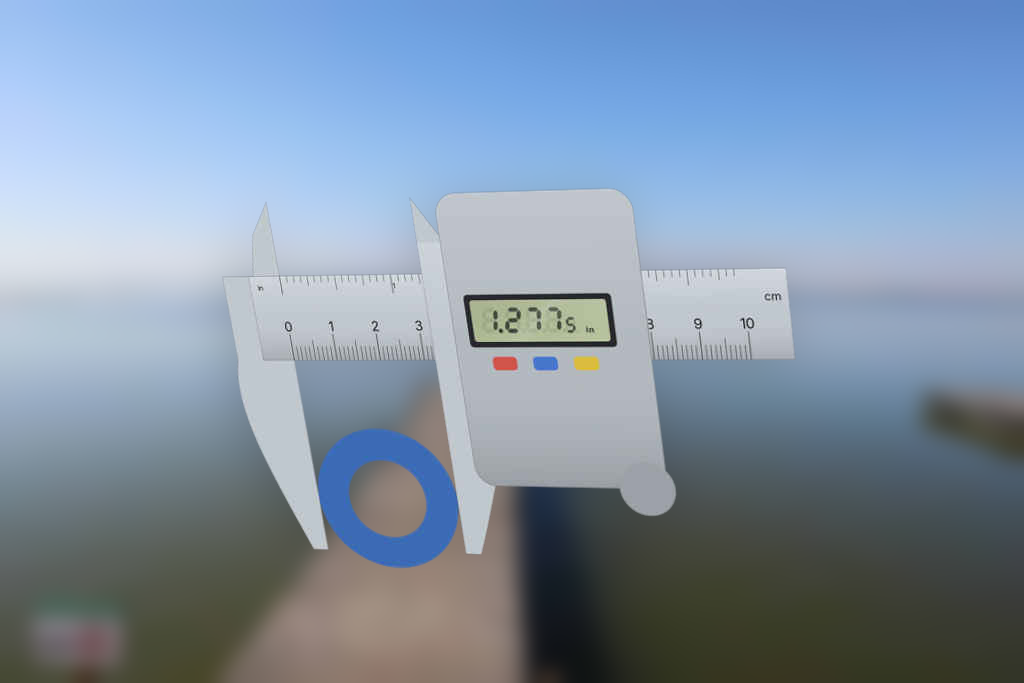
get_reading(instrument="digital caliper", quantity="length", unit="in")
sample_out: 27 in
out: 1.2775 in
